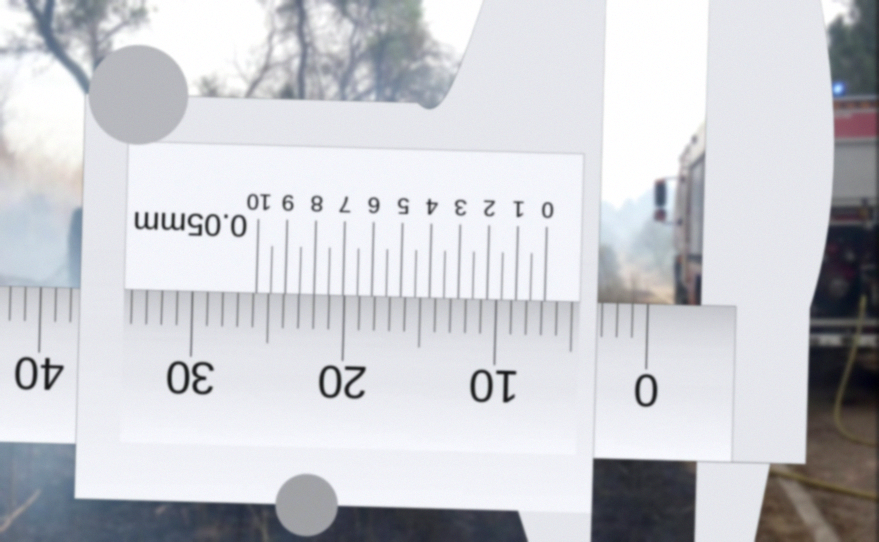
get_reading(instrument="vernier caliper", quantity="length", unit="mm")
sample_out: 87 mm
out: 6.8 mm
